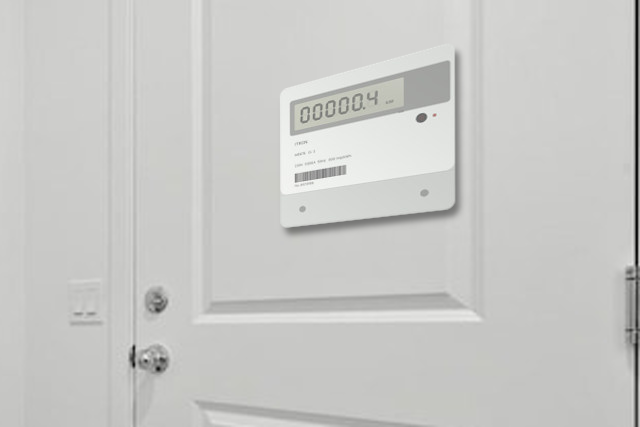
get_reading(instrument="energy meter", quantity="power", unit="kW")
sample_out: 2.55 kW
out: 0.4 kW
